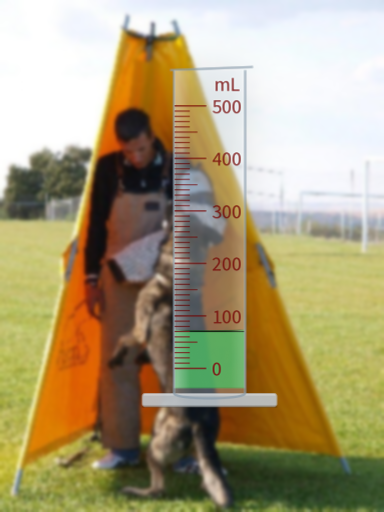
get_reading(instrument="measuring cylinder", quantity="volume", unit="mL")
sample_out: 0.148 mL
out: 70 mL
